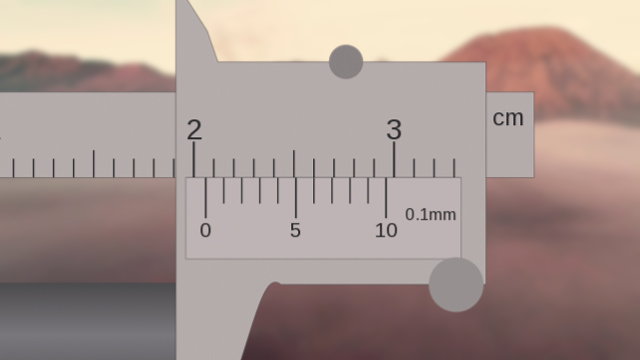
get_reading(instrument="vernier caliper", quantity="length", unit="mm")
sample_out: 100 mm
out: 20.6 mm
